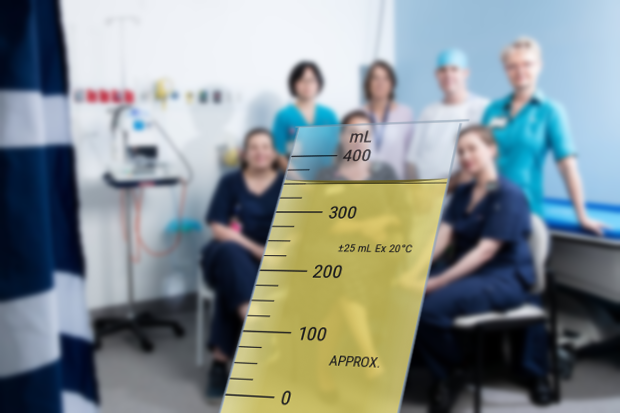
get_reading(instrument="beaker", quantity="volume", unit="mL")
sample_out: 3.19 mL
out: 350 mL
